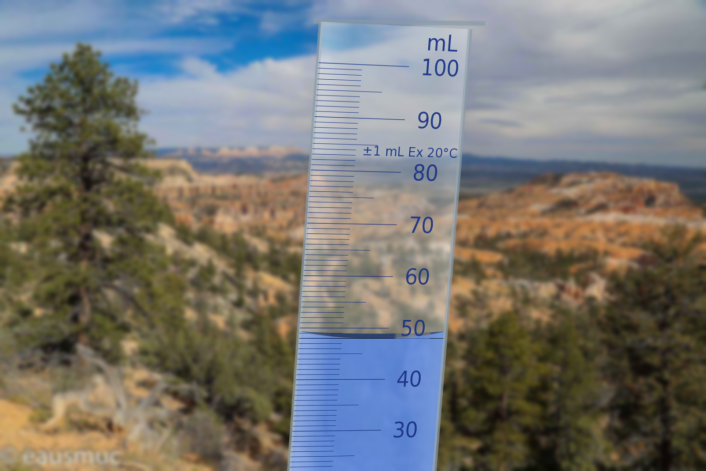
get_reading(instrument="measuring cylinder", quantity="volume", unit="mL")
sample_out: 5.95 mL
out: 48 mL
